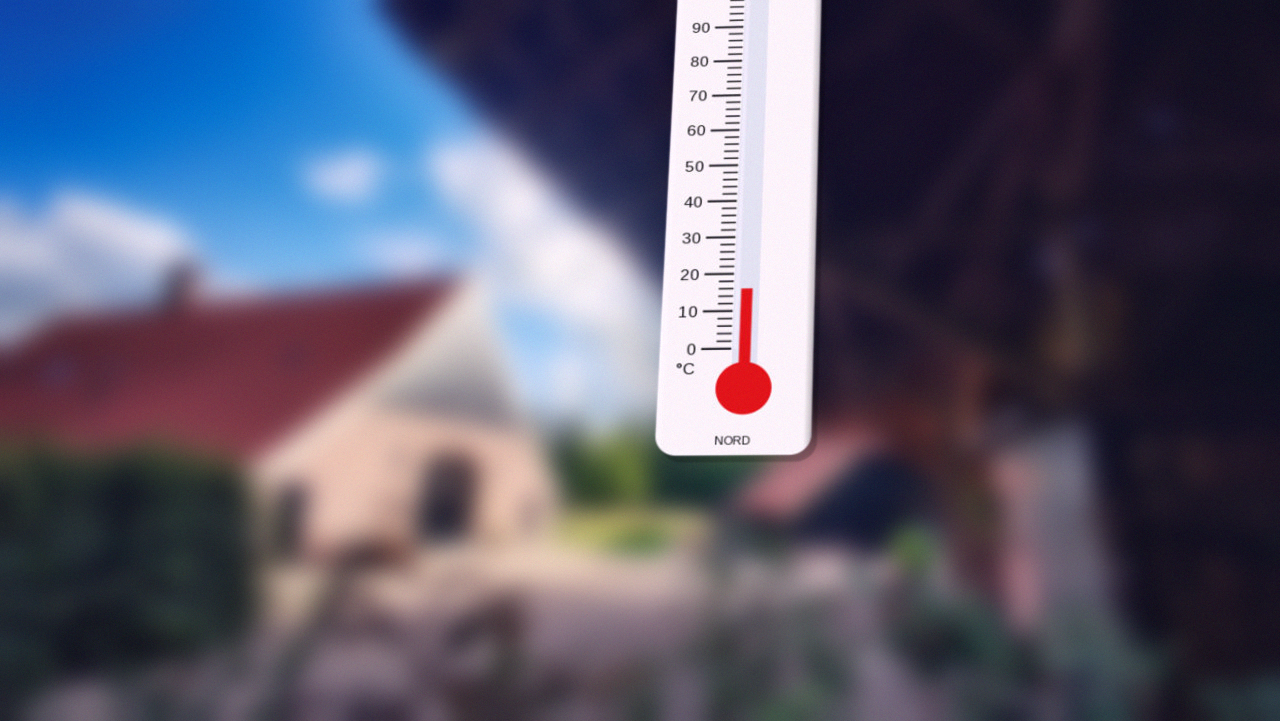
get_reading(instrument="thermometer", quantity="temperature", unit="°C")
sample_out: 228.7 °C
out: 16 °C
